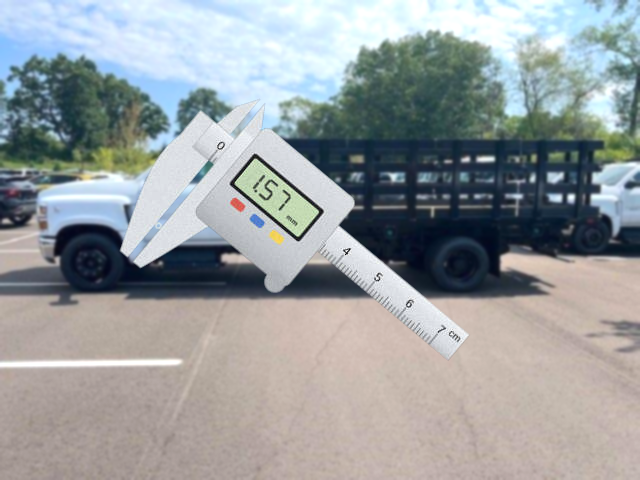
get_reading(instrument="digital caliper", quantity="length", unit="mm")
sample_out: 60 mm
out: 1.57 mm
